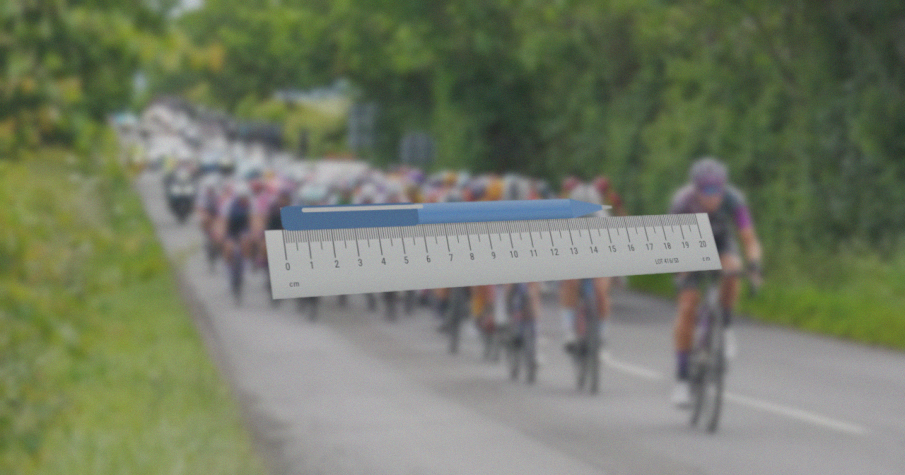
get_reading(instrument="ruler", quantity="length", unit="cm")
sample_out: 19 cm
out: 15.5 cm
